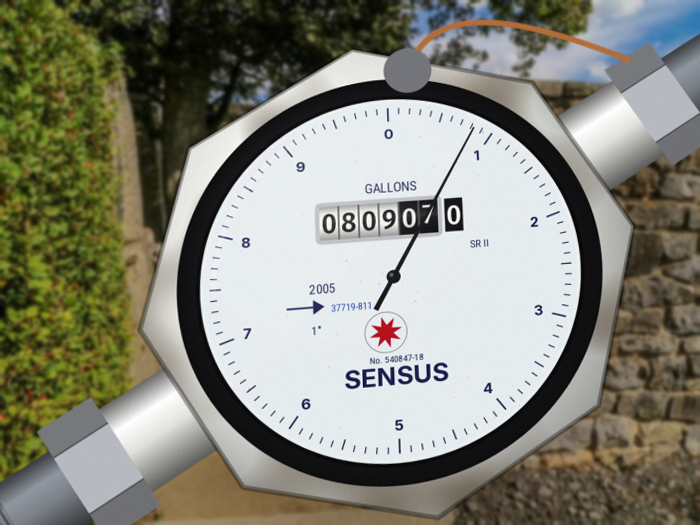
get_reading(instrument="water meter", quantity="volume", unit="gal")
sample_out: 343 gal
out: 809070.8 gal
